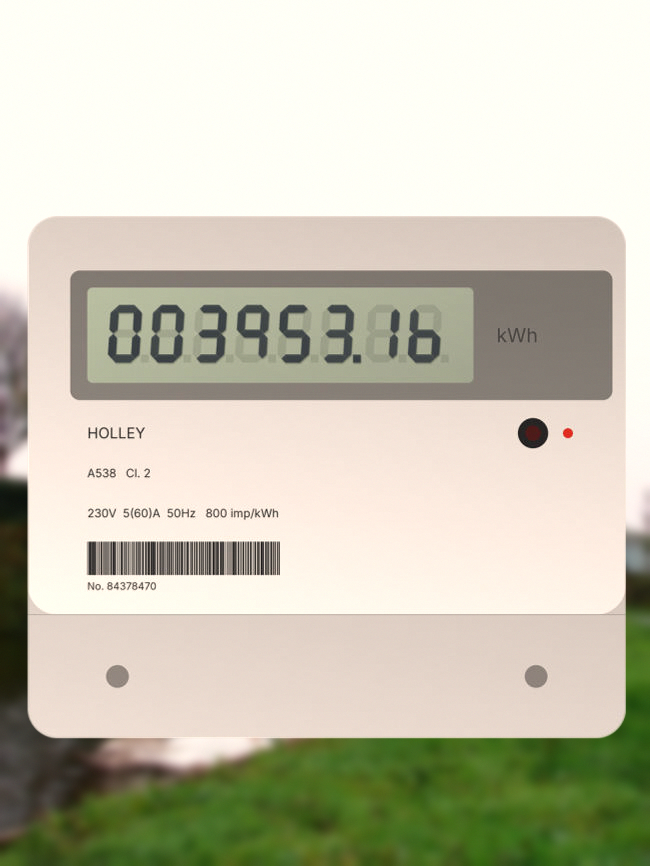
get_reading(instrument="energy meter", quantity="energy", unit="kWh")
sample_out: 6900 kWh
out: 3953.16 kWh
